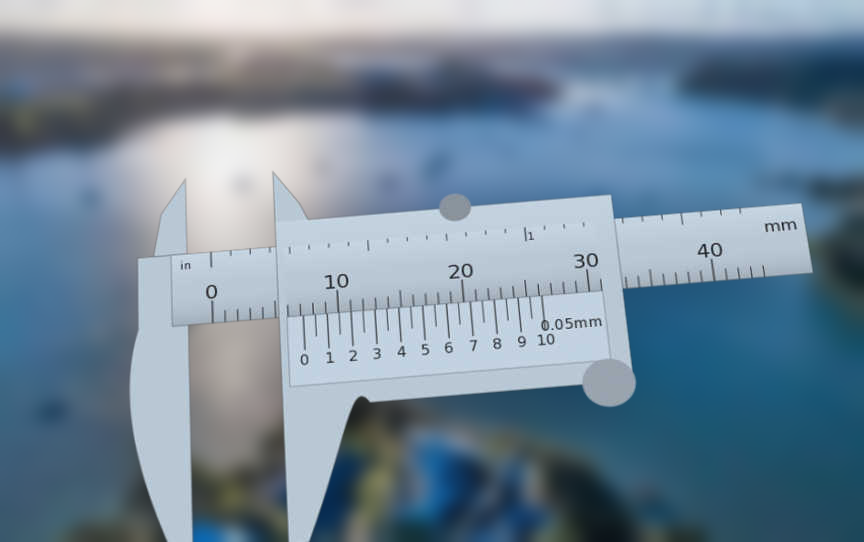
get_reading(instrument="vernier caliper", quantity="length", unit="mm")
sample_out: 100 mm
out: 7.2 mm
